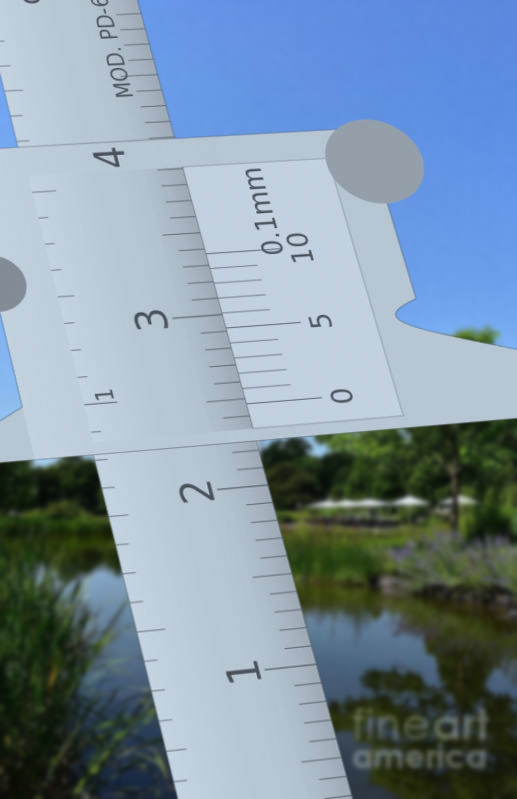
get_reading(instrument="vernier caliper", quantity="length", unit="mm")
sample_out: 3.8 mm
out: 24.7 mm
